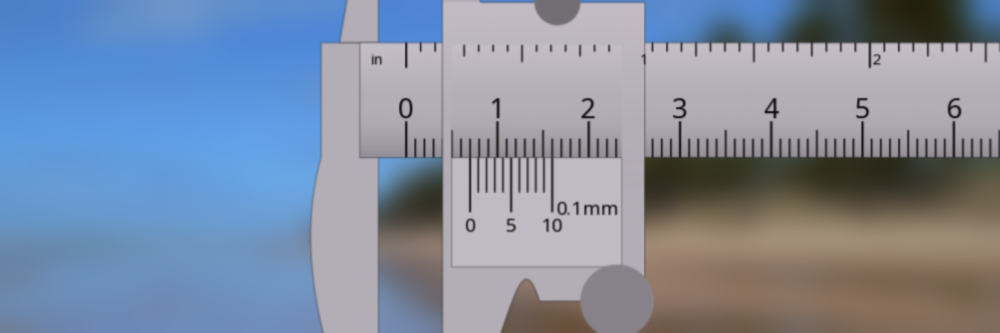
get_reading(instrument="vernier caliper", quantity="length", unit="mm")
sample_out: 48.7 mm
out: 7.0 mm
